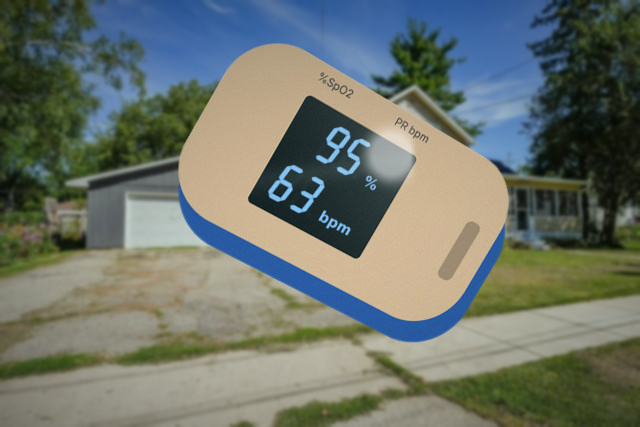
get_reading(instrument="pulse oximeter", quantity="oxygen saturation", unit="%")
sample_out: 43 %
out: 95 %
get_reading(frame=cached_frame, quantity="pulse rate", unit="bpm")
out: 63 bpm
